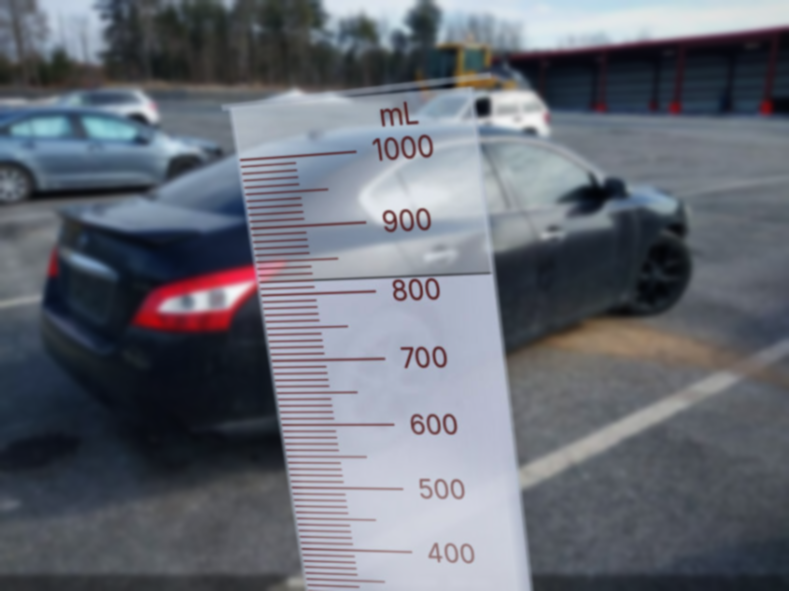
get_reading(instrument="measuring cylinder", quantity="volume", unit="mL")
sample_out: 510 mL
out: 820 mL
